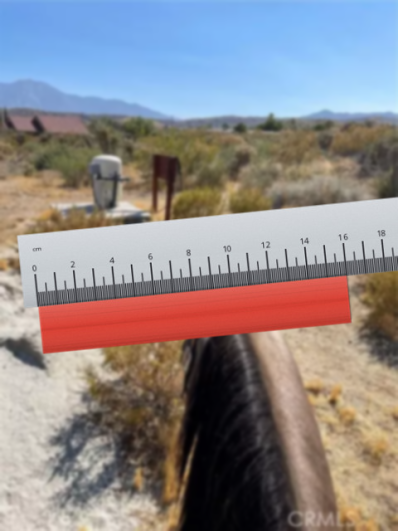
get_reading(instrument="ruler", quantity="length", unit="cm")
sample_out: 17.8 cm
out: 16 cm
